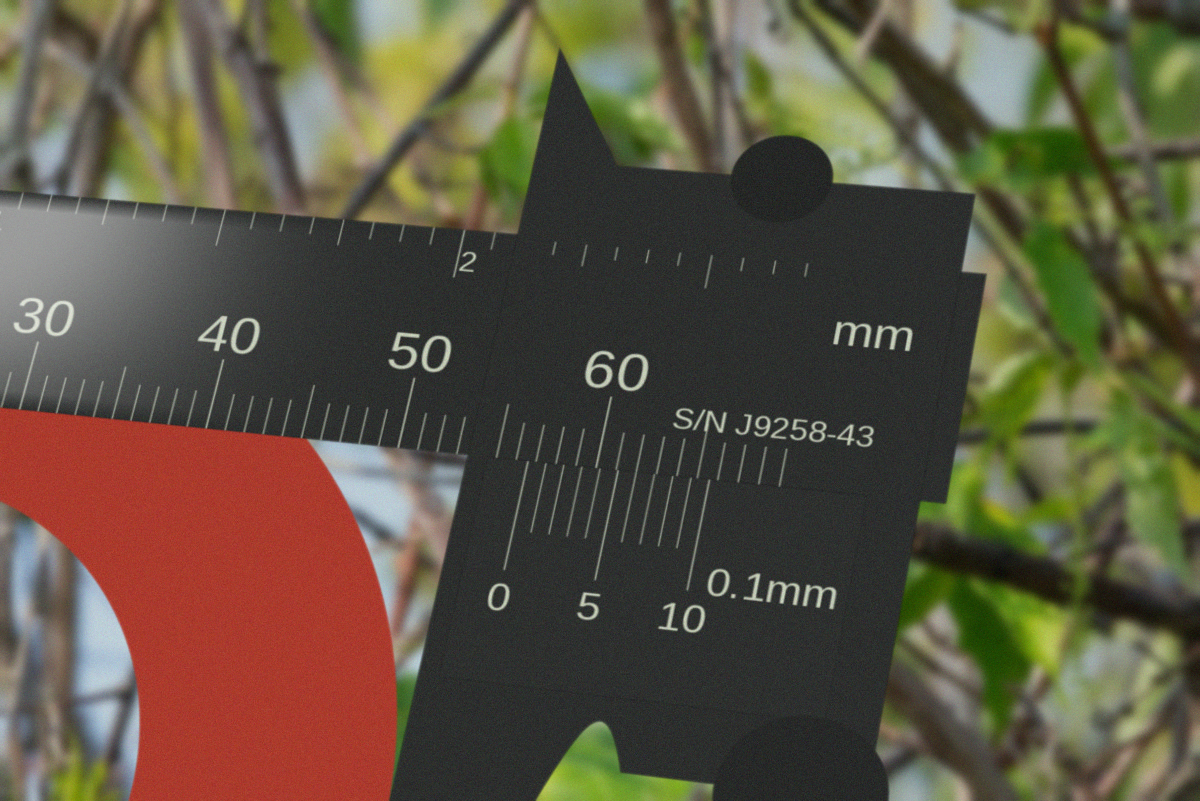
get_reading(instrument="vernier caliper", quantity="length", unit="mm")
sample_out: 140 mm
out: 56.6 mm
